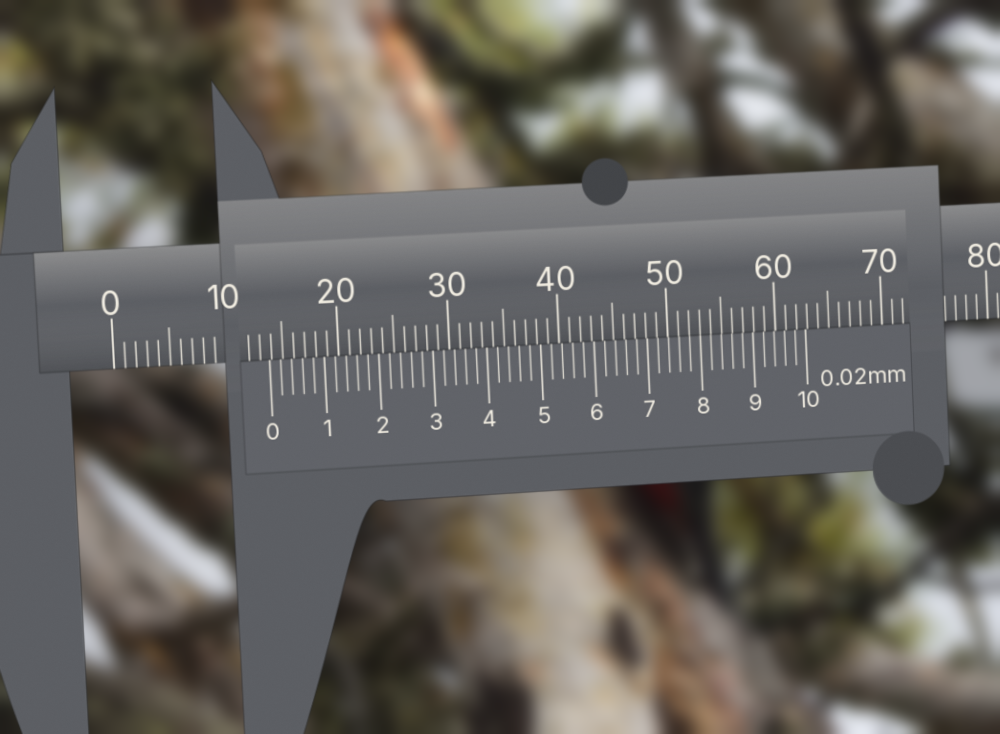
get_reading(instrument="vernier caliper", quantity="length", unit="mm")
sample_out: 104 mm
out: 13.8 mm
